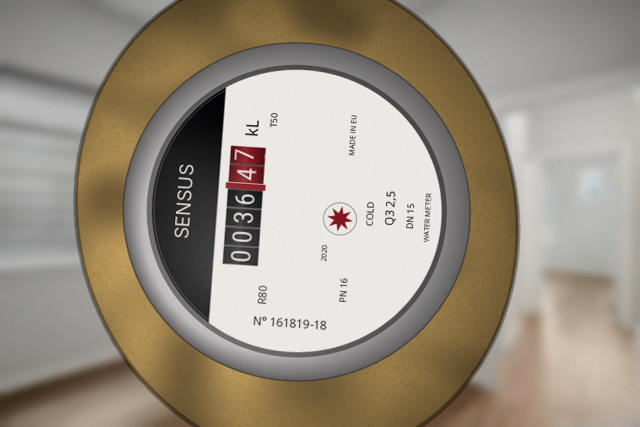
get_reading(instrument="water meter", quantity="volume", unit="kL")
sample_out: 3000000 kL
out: 36.47 kL
